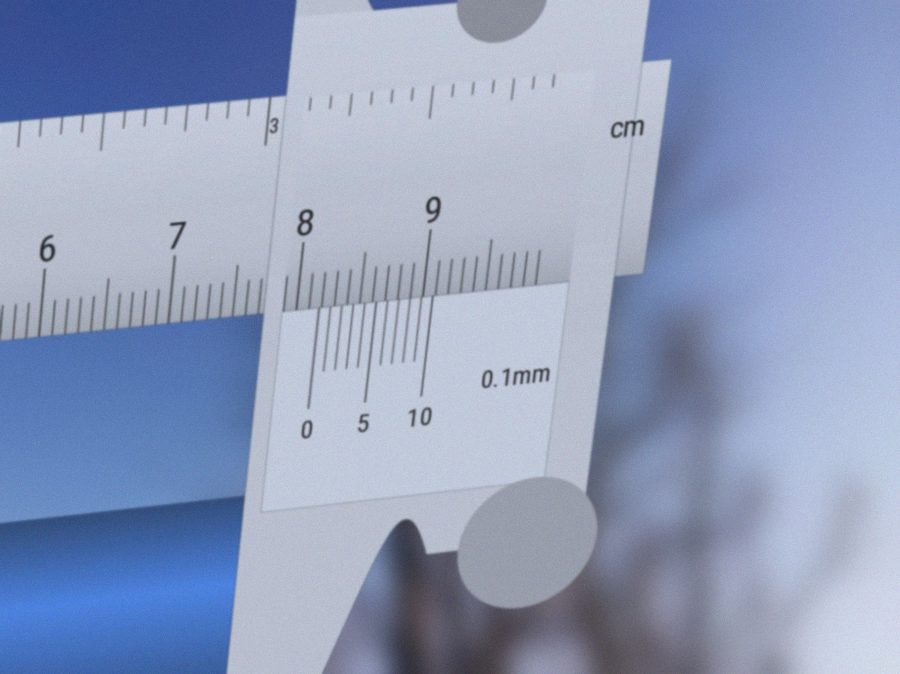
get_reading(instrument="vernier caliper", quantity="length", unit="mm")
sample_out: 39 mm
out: 81.8 mm
